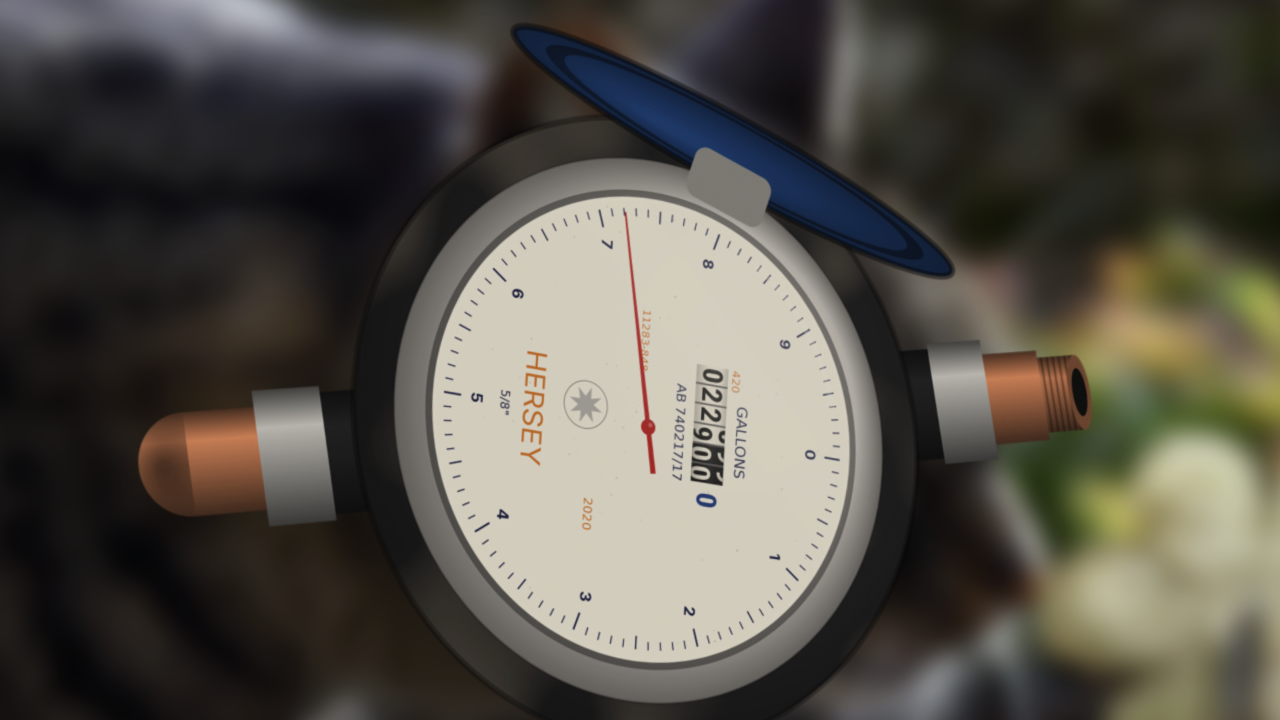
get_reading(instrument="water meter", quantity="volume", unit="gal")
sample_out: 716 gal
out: 228997.2 gal
